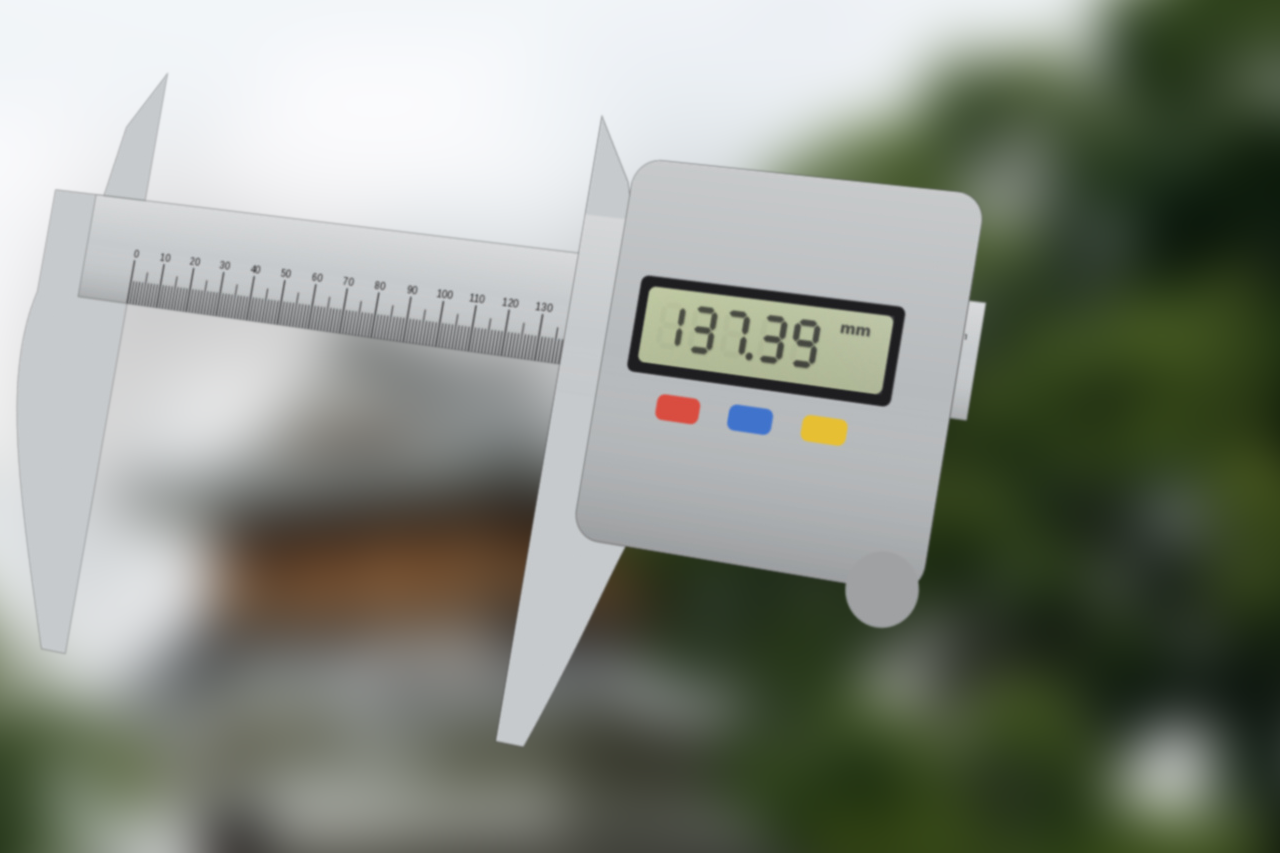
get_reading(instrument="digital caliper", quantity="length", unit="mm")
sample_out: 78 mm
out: 137.39 mm
